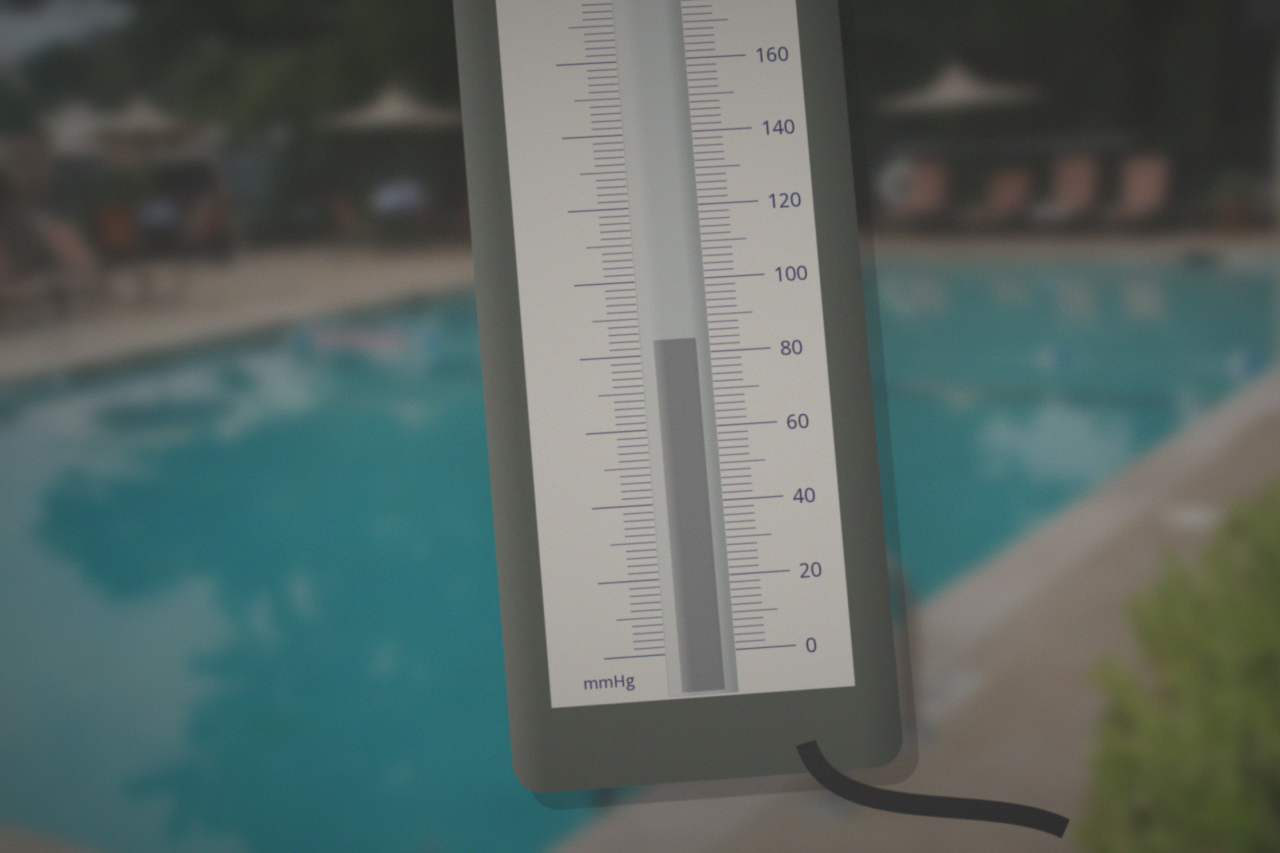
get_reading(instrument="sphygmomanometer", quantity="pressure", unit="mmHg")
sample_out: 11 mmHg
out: 84 mmHg
